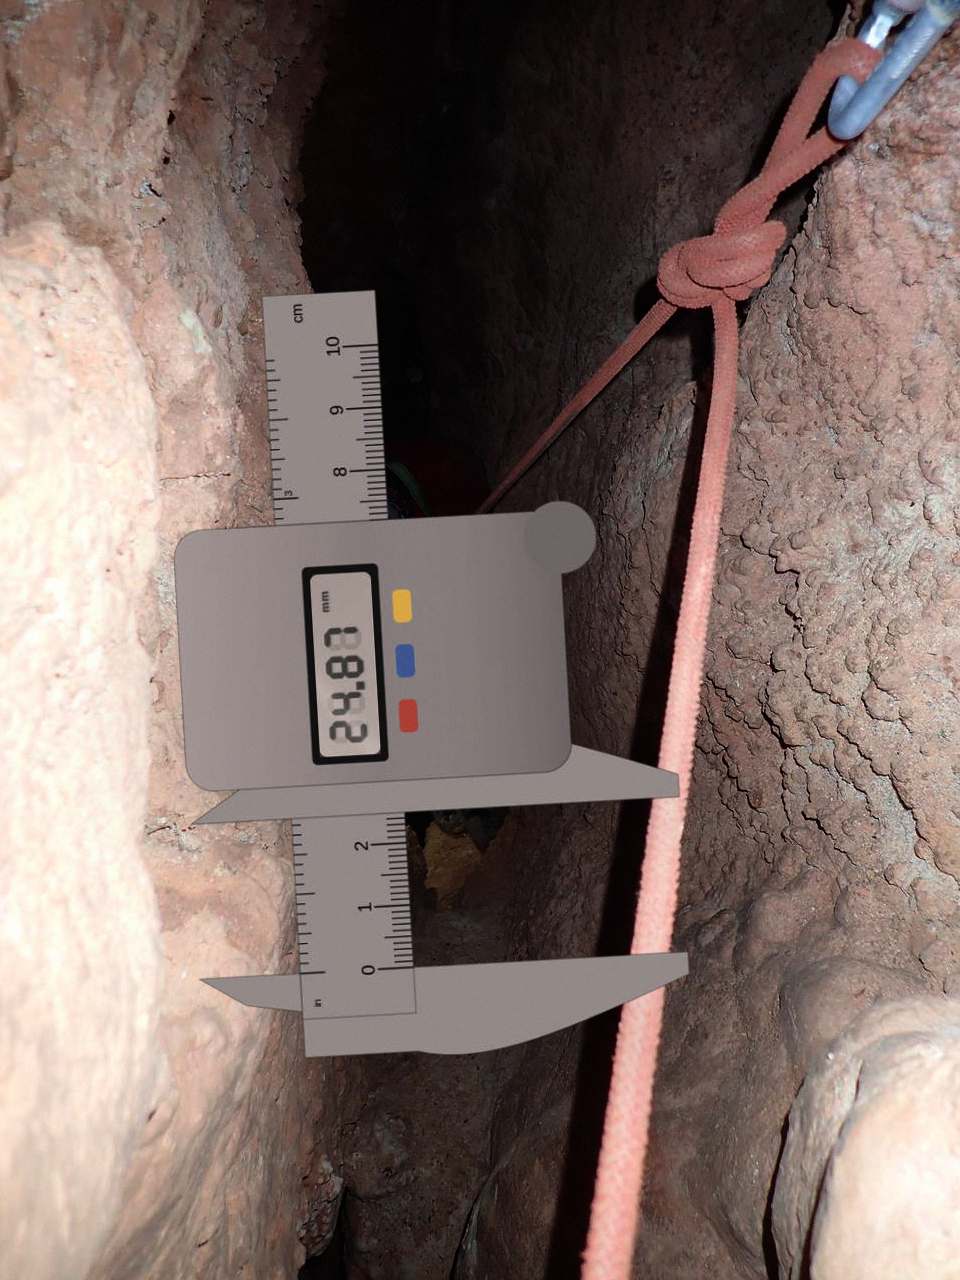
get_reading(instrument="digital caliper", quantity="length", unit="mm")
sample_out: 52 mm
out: 24.87 mm
